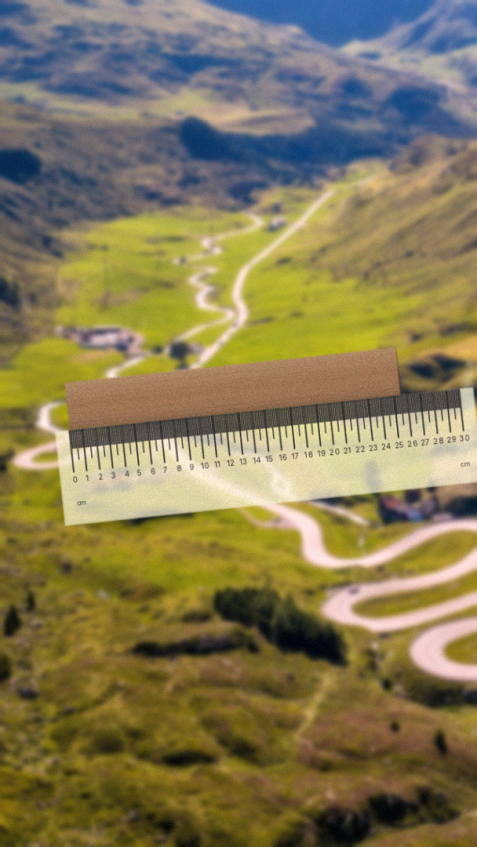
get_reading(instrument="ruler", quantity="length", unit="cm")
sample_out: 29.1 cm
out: 25.5 cm
